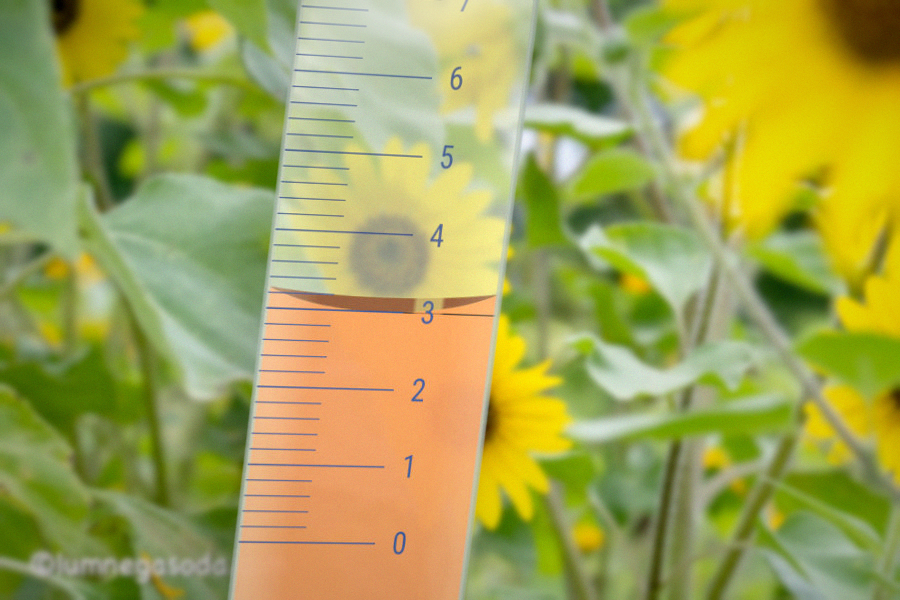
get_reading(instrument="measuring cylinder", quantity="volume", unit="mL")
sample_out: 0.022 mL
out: 3 mL
